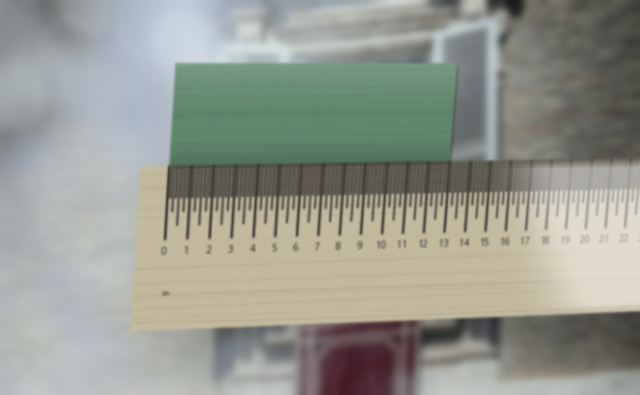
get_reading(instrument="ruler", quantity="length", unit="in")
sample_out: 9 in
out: 13 in
